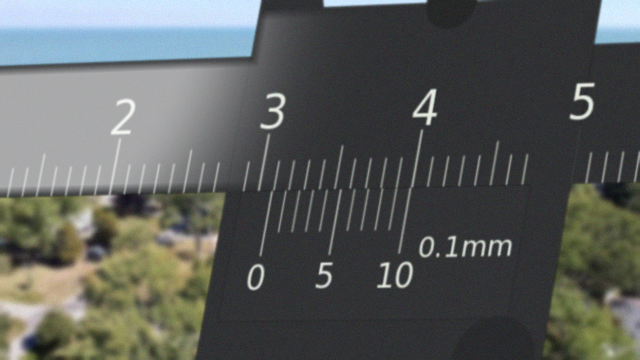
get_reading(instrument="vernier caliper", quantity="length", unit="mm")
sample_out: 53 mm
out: 30.9 mm
